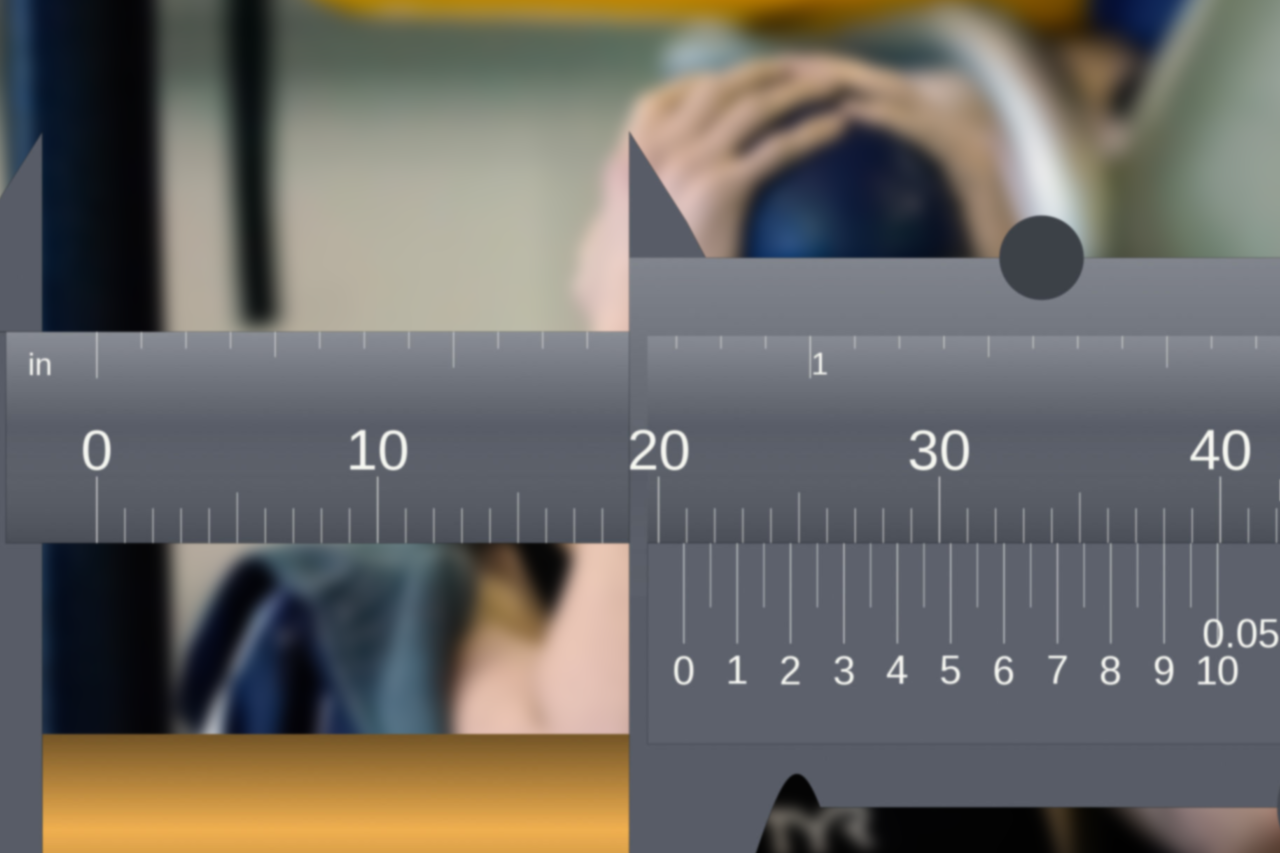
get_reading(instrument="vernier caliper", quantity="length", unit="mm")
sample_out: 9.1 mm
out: 20.9 mm
